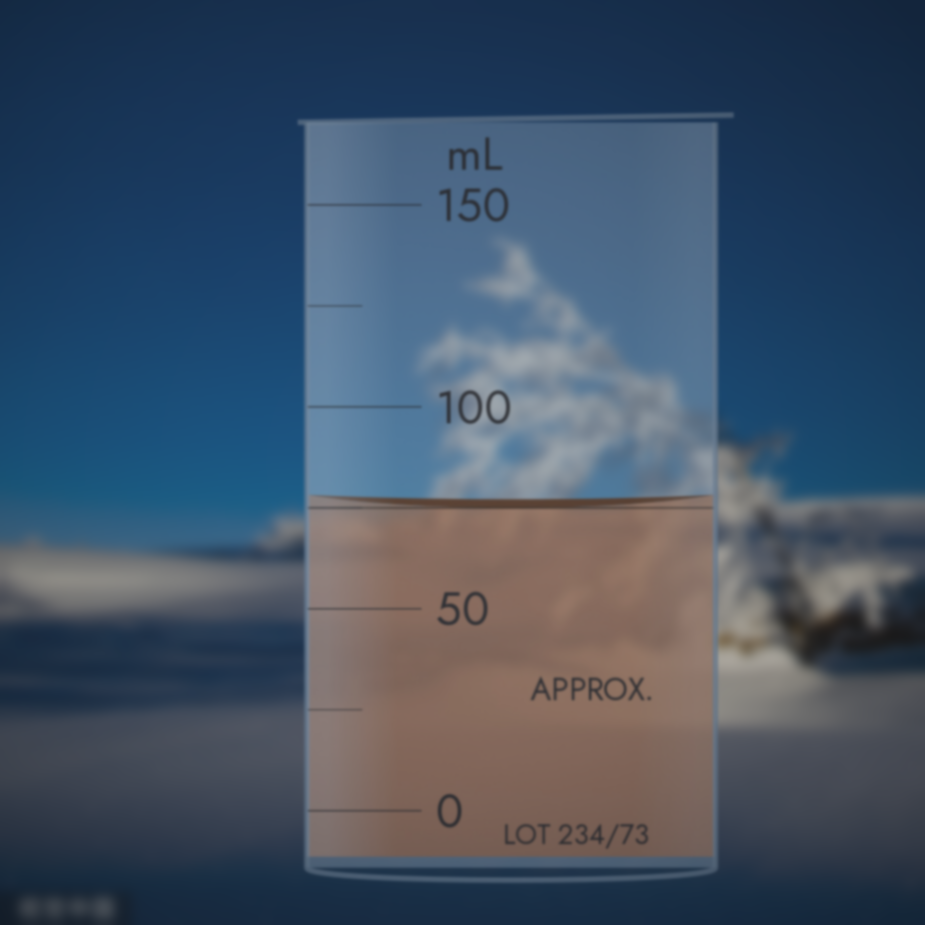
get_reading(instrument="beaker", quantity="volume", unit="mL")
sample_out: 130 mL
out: 75 mL
